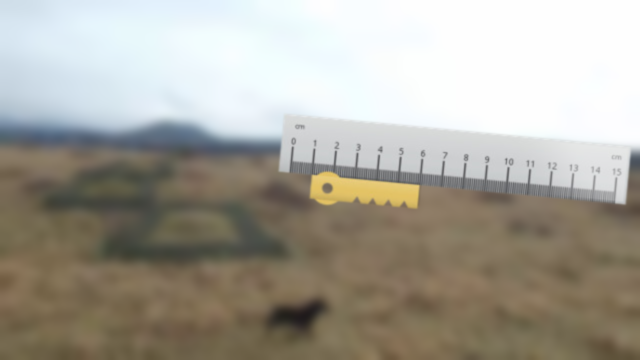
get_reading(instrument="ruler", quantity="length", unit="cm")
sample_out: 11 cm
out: 5 cm
